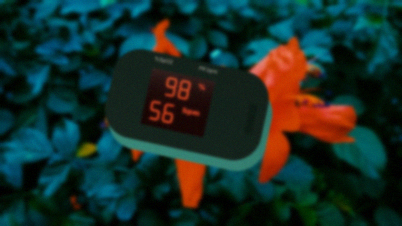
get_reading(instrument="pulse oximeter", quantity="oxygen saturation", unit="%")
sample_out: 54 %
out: 98 %
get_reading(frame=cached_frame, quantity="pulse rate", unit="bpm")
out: 56 bpm
